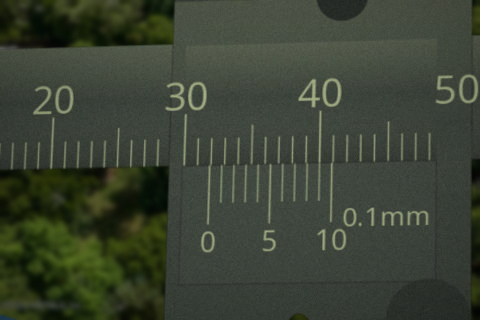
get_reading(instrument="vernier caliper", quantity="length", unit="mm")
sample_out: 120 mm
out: 31.9 mm
